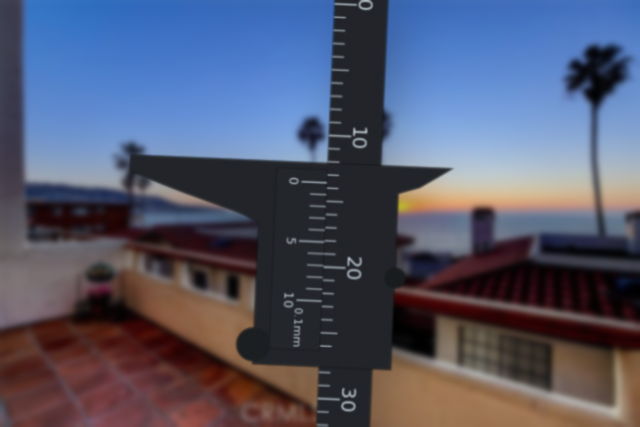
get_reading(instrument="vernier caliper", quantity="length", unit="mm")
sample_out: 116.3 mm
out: 13.6 mm
